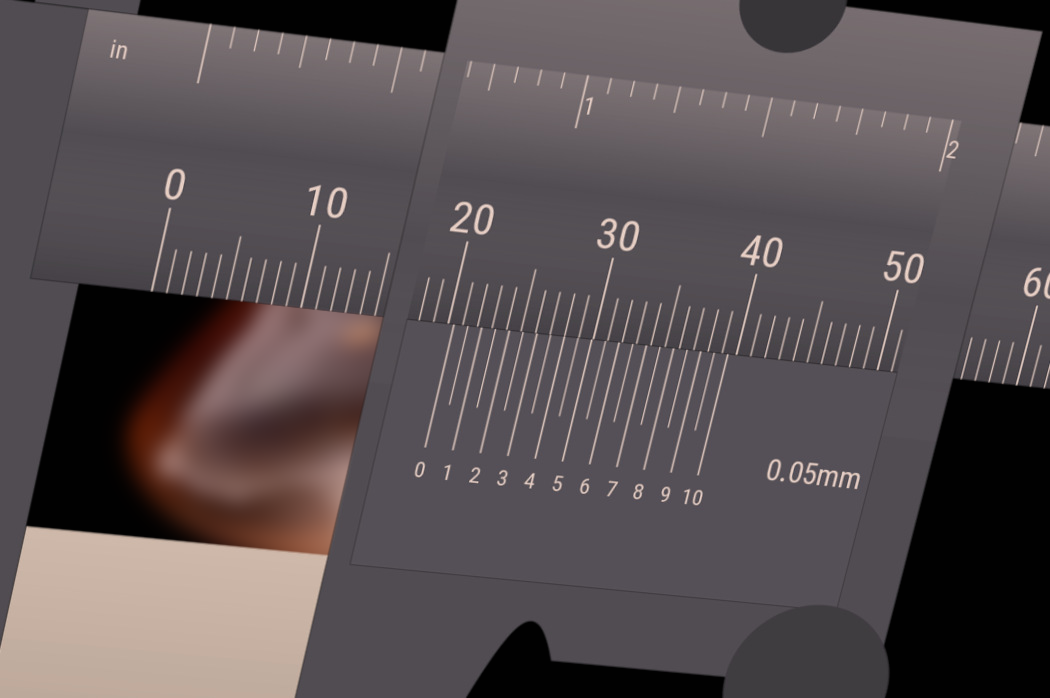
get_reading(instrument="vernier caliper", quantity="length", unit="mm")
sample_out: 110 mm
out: 20.4 mm
